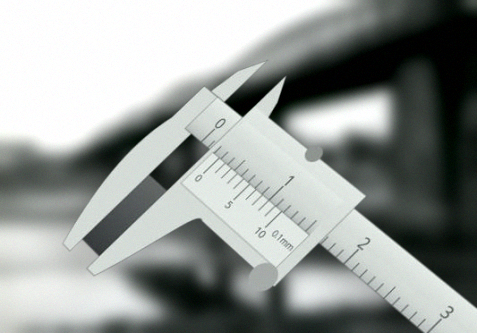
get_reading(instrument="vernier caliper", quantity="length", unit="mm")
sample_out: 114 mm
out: 2.8 mm
